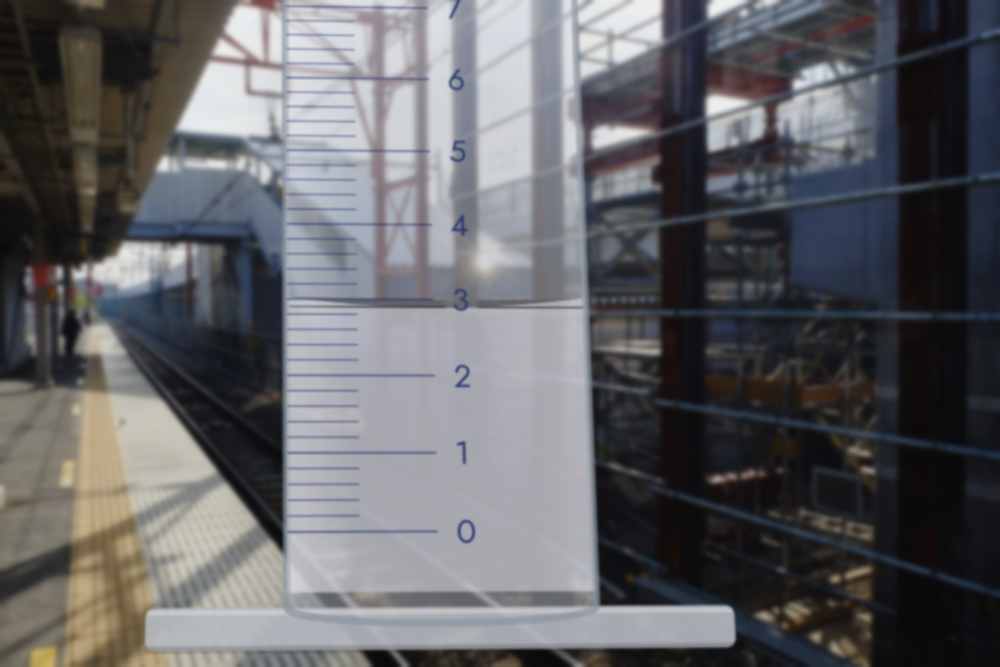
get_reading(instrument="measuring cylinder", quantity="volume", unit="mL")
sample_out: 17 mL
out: 2.9 mL
